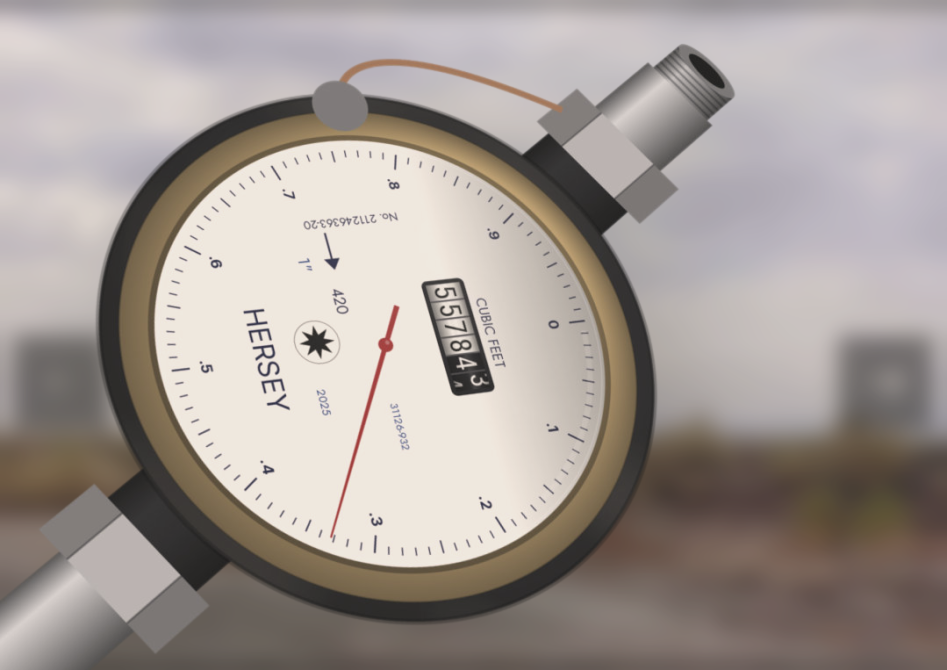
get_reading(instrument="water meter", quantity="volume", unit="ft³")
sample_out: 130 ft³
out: 557843.33 ft³
